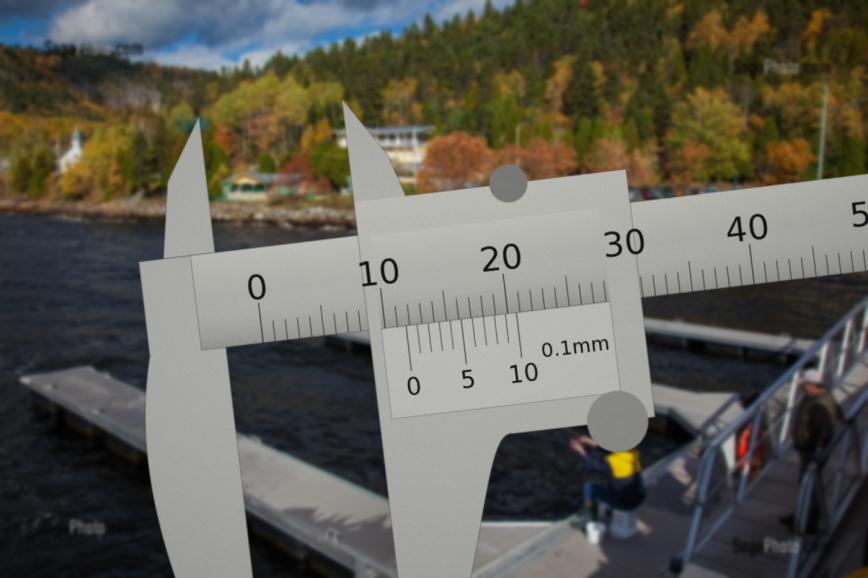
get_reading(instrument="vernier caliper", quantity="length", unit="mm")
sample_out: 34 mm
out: 11.7 mm
